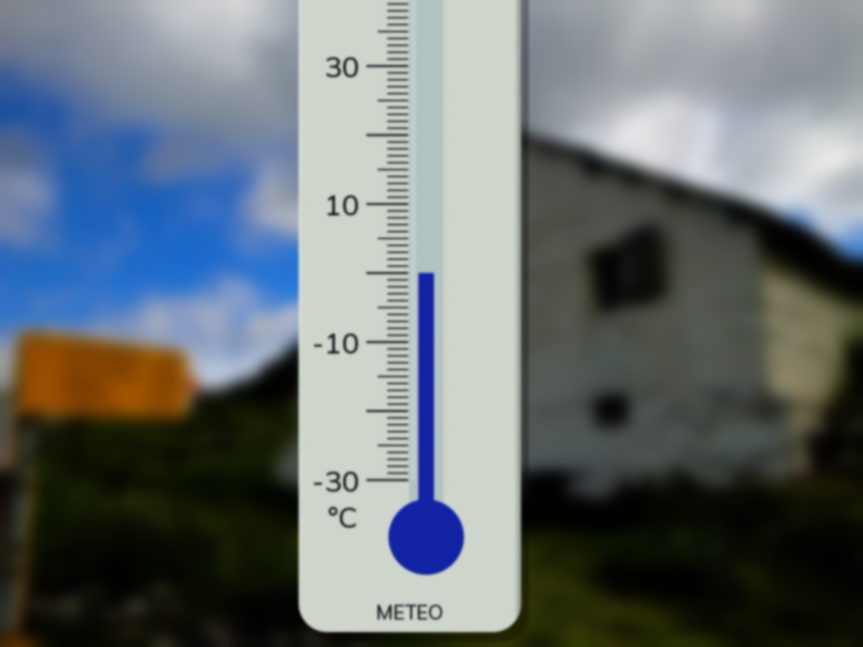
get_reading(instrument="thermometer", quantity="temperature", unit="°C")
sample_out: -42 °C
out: 0 °C
